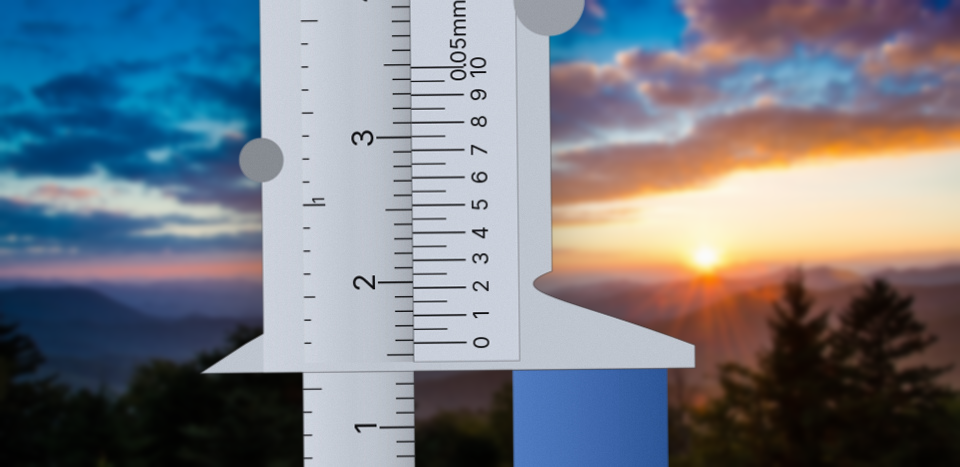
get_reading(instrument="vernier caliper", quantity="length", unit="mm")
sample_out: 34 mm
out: 15.8 mm
